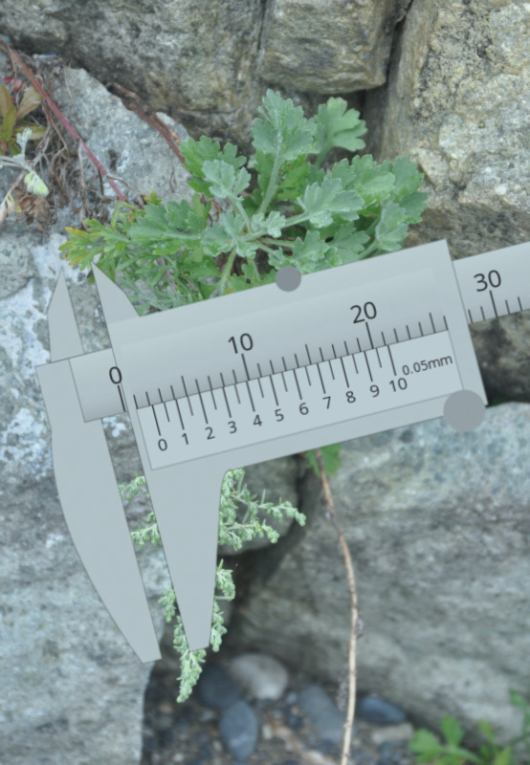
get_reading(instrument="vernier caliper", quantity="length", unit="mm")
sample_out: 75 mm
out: 2.2 mm
